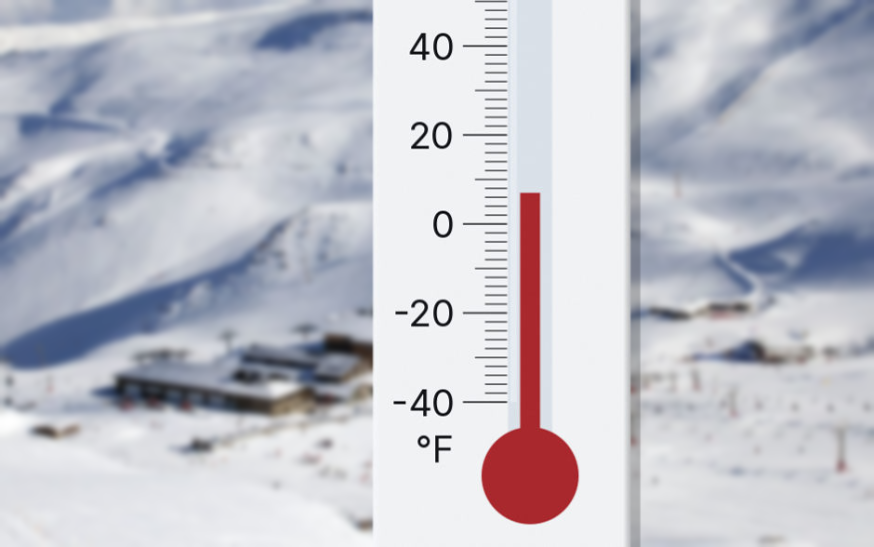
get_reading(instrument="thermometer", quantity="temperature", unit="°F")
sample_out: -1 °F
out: 7 °F
